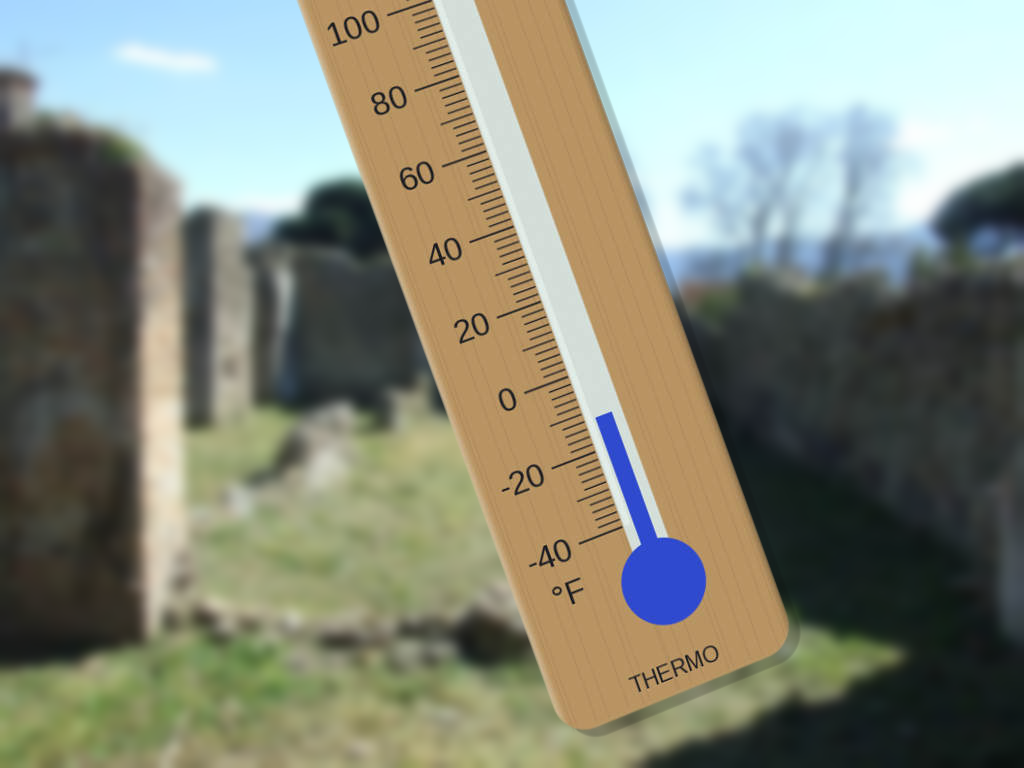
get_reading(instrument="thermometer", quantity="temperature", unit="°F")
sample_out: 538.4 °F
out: -12 °F
